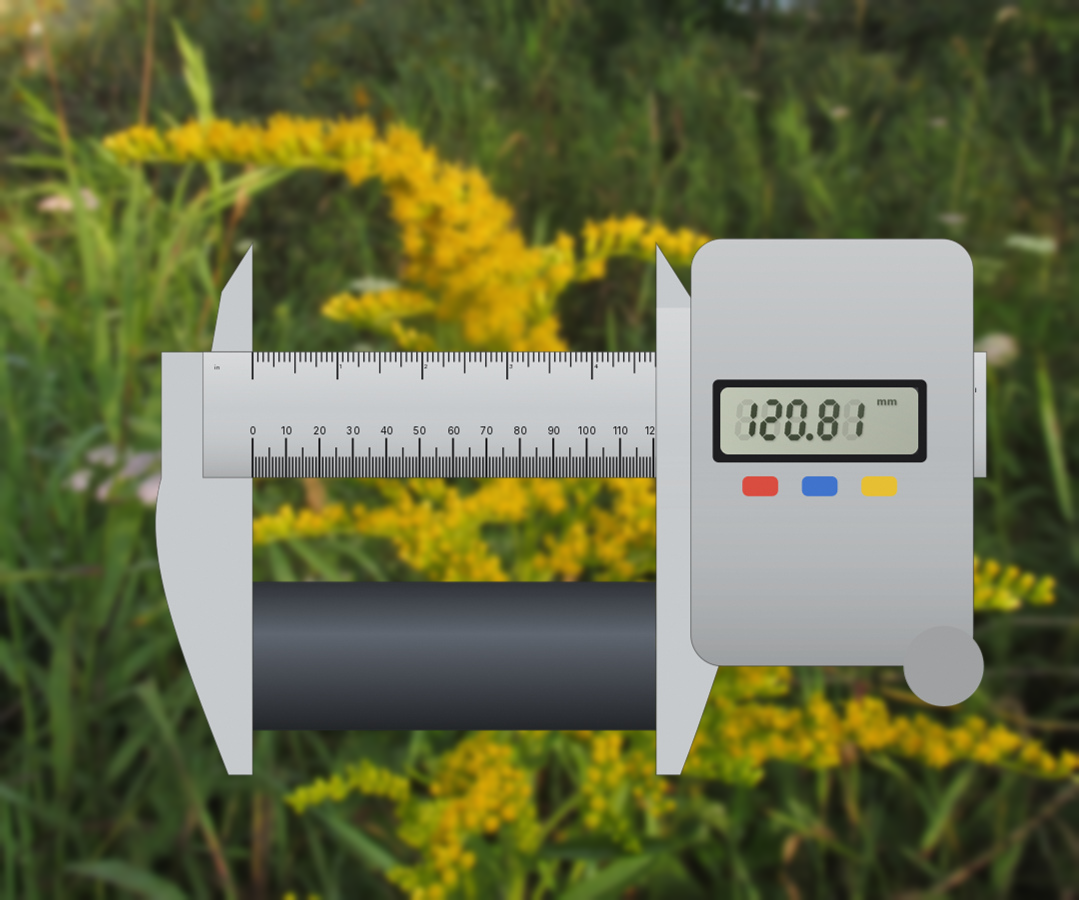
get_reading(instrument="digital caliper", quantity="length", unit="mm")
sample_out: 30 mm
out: 120.81 mm
